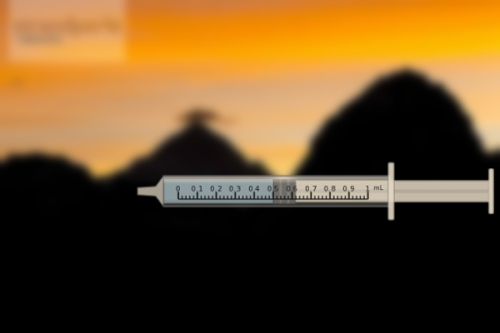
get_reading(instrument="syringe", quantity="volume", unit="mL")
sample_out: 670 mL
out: 0.5 mL
